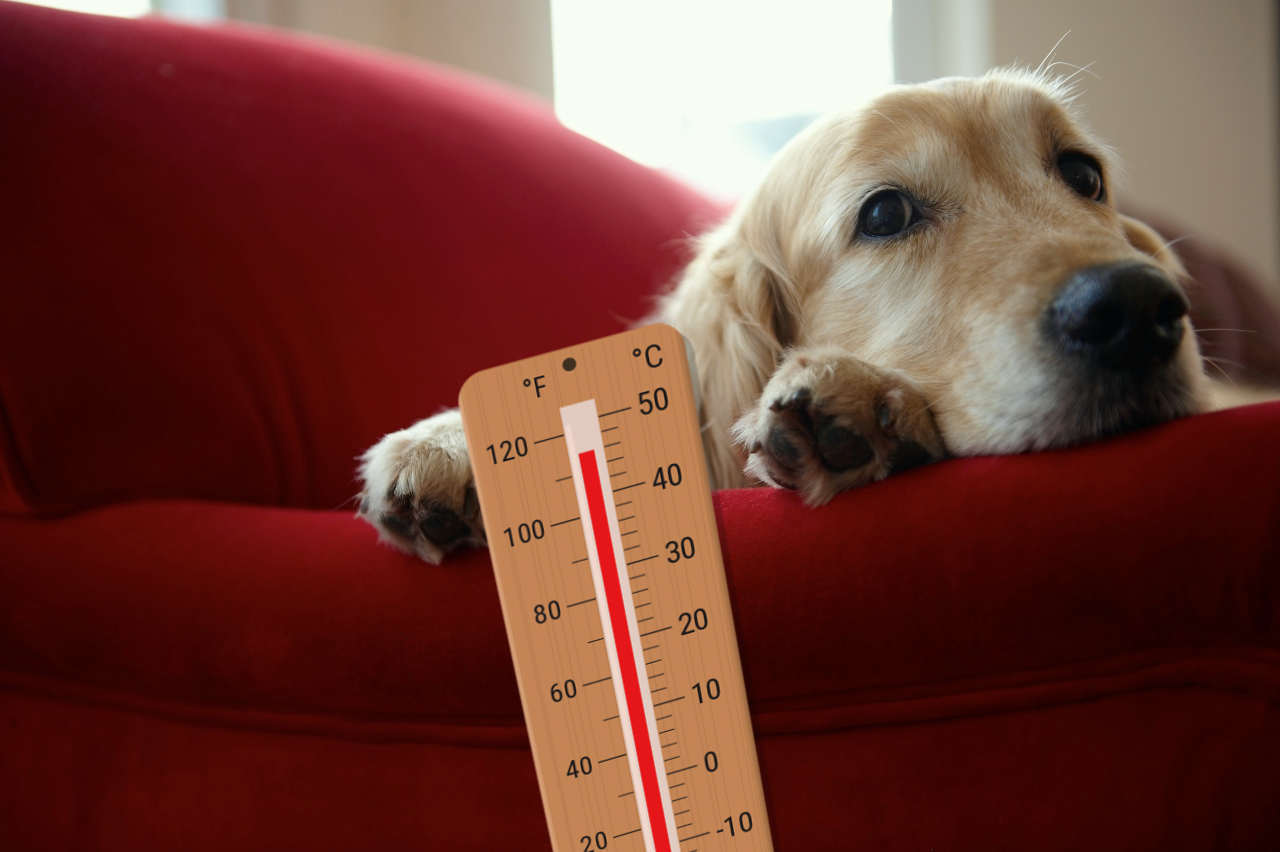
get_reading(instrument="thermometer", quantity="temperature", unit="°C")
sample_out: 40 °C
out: 46 °C
